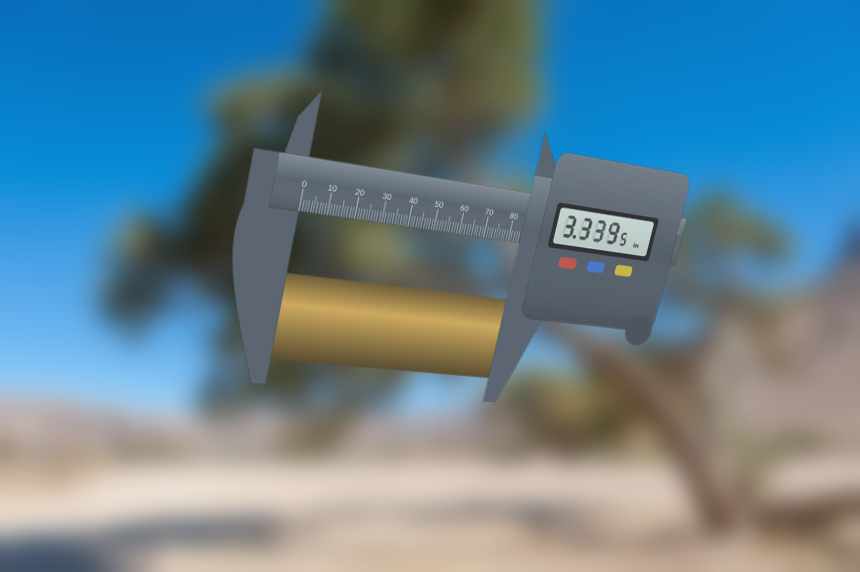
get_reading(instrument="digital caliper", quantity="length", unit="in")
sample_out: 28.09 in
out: 3.3395 in
